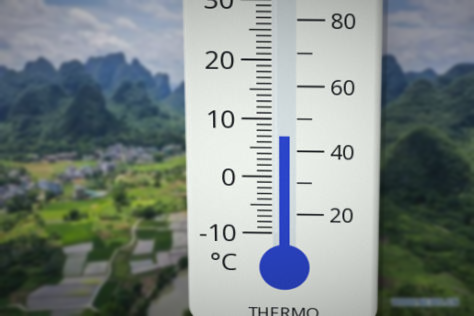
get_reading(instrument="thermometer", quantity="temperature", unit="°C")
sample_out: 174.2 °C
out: 7 °C
